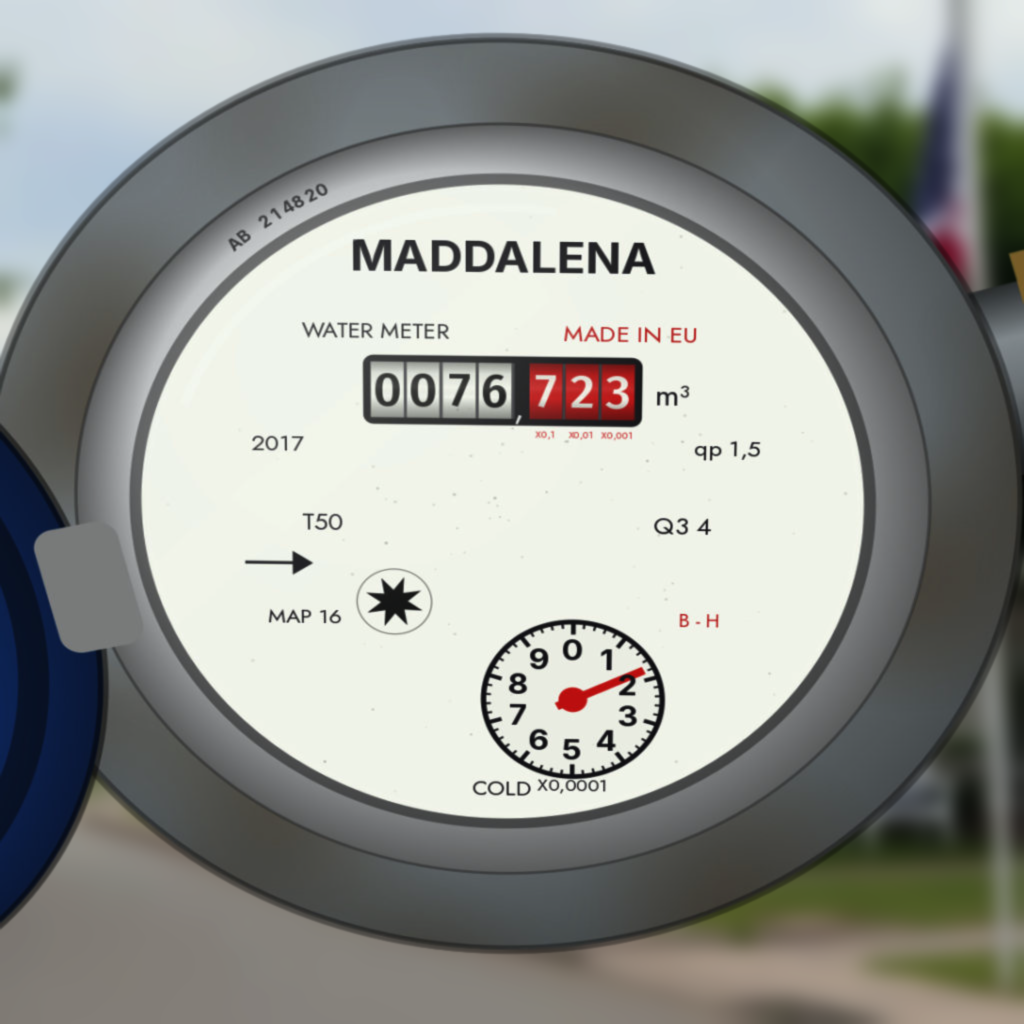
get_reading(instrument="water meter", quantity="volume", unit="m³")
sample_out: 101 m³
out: 76.7231 m³
